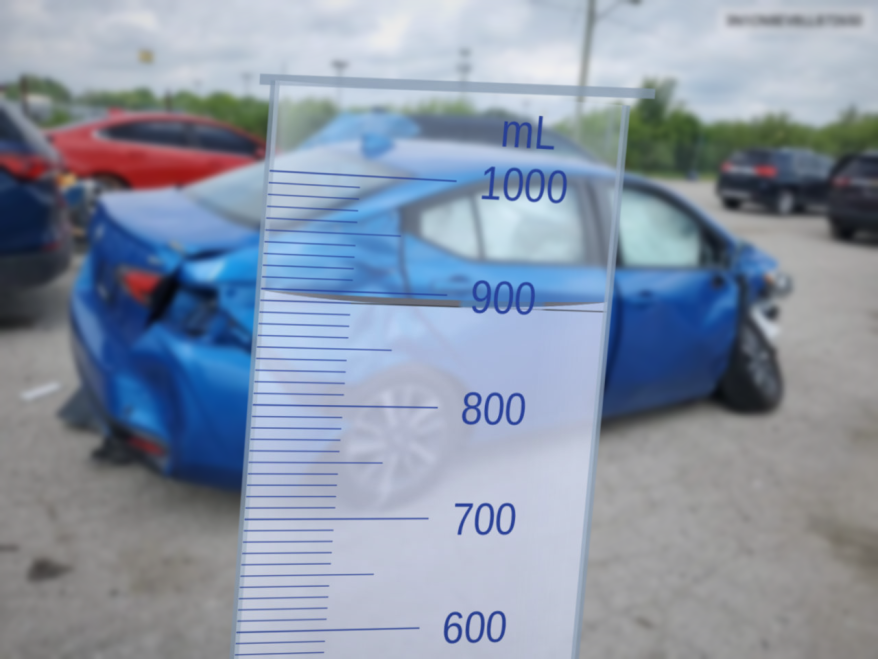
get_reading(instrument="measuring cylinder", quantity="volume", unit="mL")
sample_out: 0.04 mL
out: 890 mL
